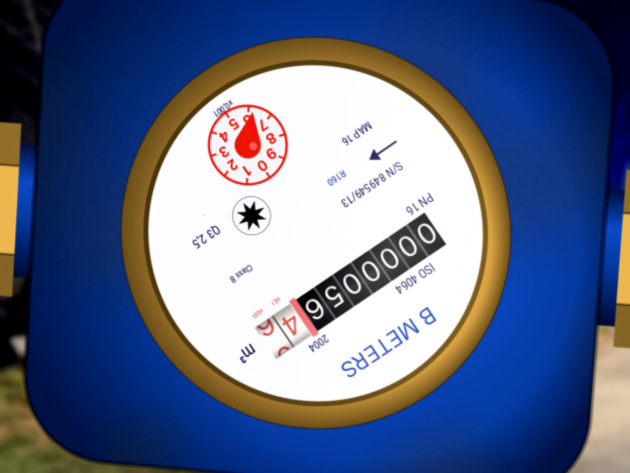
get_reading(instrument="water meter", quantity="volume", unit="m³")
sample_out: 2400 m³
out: 56.456 m³
